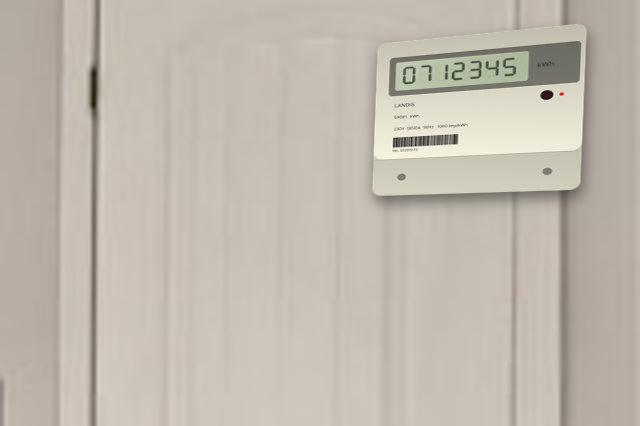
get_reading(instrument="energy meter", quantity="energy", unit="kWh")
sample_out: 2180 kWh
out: 712345 kWh
